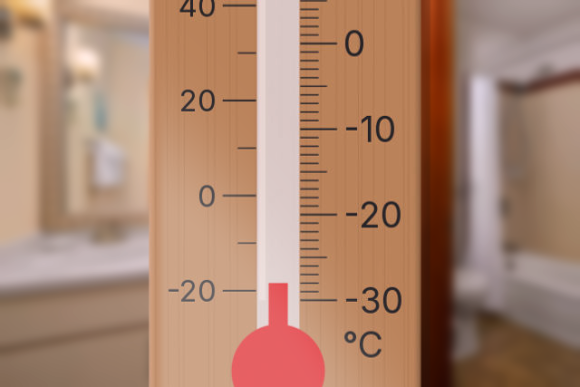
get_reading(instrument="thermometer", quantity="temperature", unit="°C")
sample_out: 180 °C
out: -28 °C
